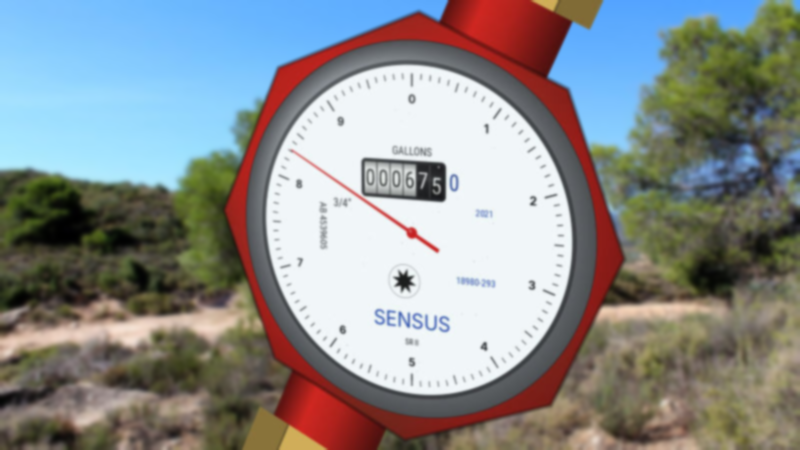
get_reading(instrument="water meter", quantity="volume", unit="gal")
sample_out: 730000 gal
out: 6748.3 gal
